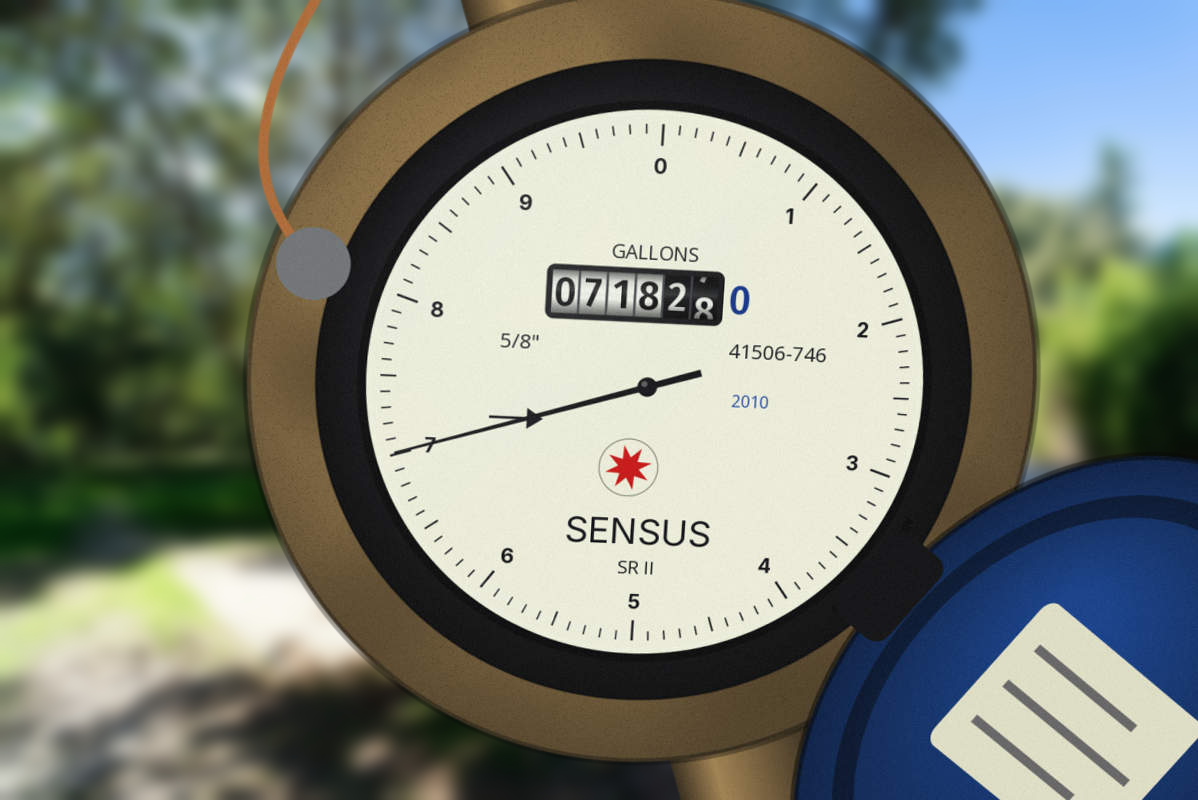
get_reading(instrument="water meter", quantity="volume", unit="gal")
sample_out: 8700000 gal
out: 718277.0 gal
